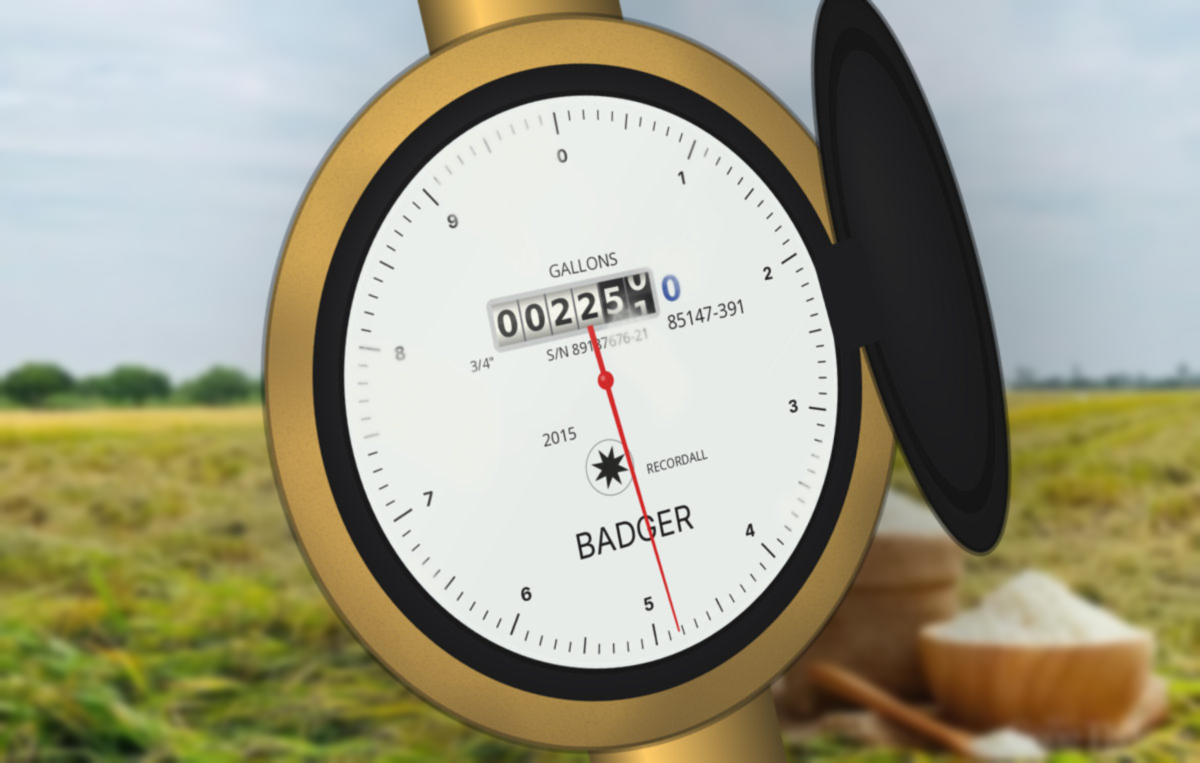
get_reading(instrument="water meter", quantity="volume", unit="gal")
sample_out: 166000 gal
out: 22504.8 gal
